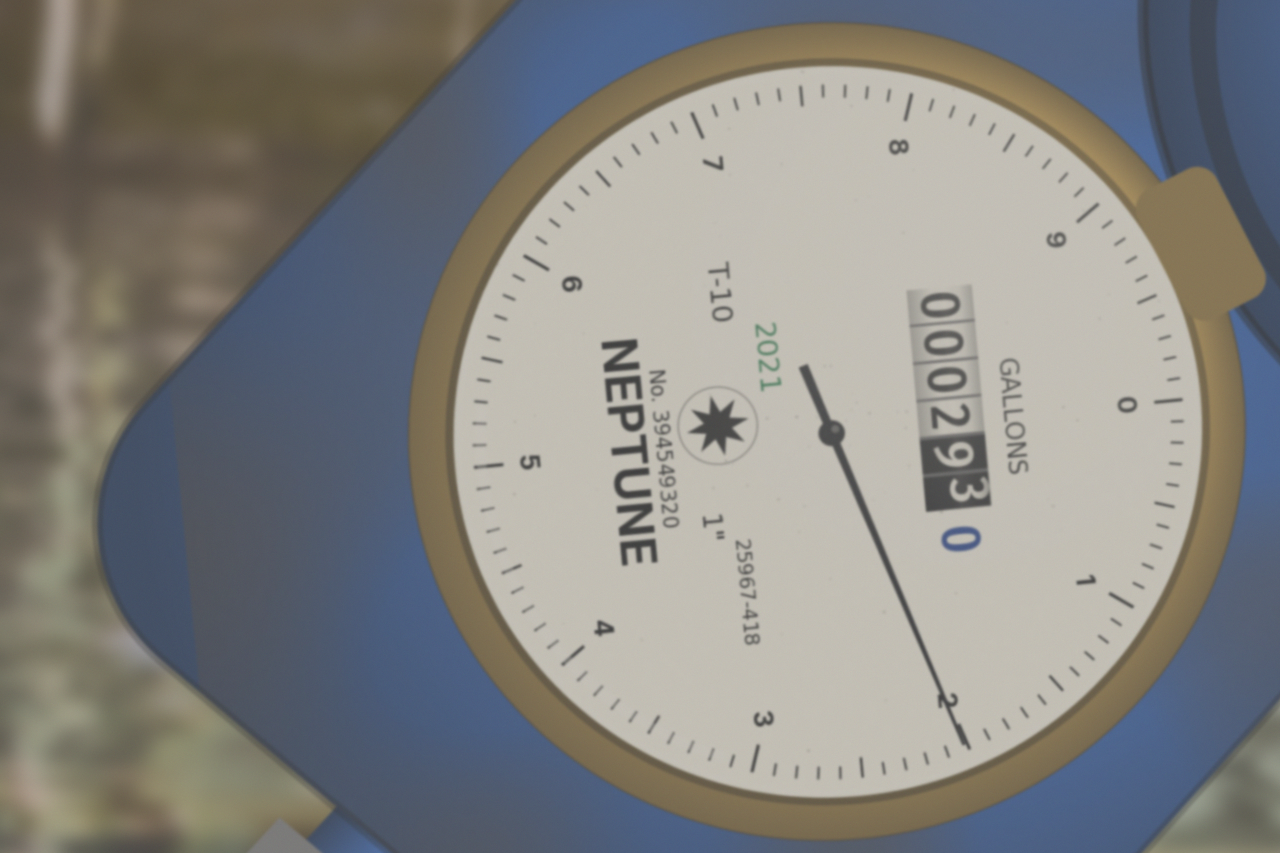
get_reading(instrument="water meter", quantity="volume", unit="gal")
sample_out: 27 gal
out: 2932.0 gal
